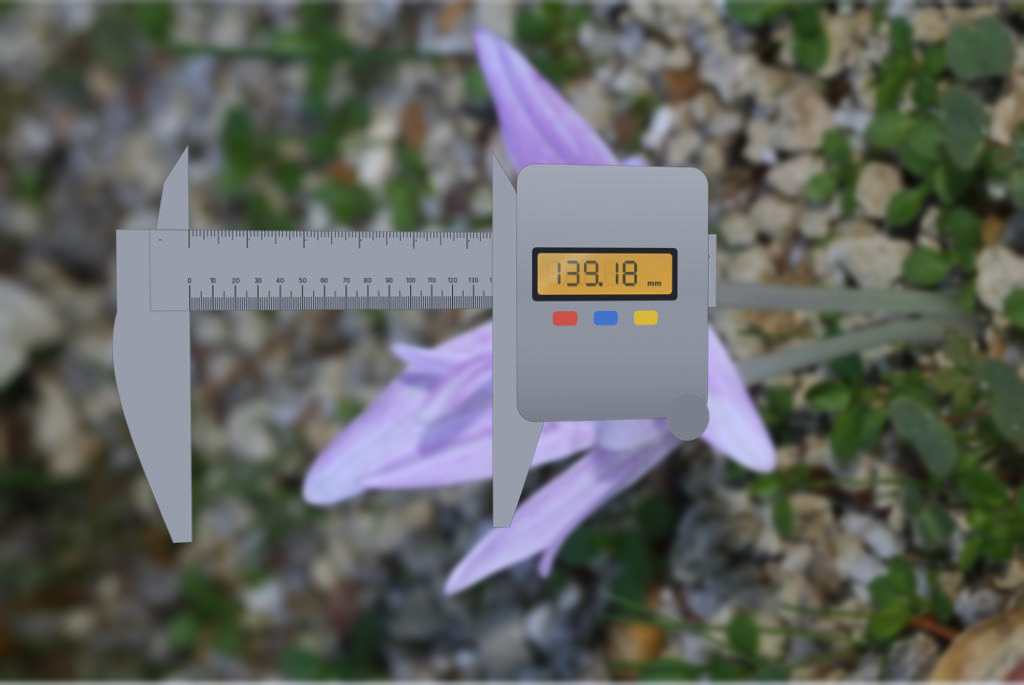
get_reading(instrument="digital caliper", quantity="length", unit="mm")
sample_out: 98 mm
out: 139.18 mm
